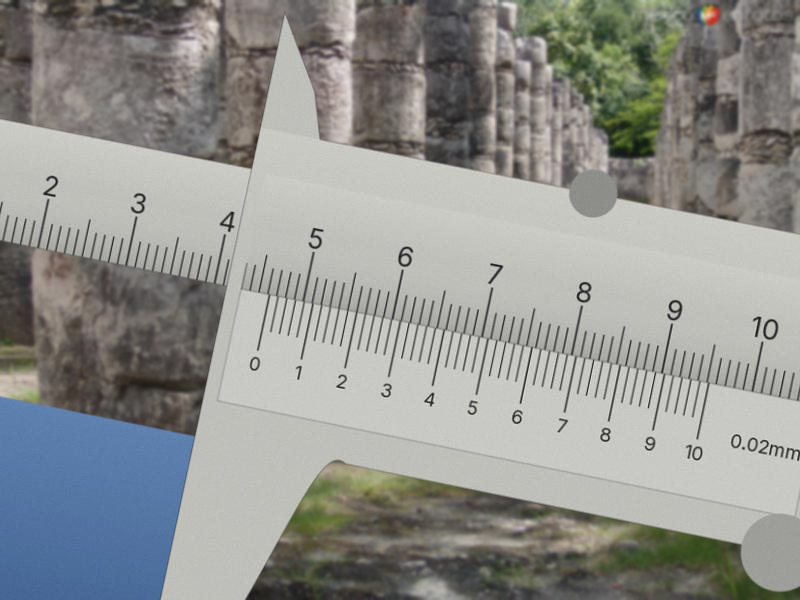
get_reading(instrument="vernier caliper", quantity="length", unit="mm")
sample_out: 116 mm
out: 46.2 mm
